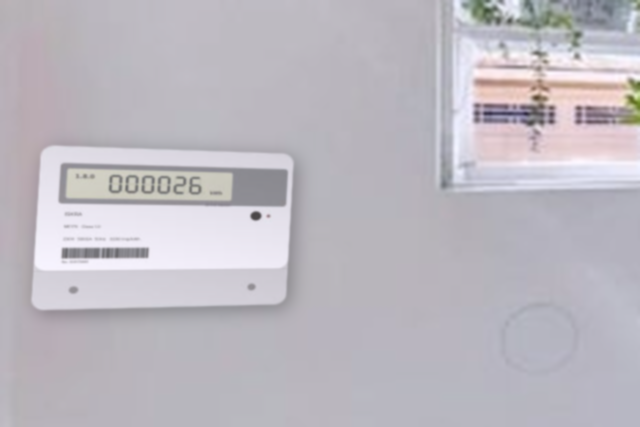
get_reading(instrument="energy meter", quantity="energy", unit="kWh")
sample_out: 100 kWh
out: 26 kWh
